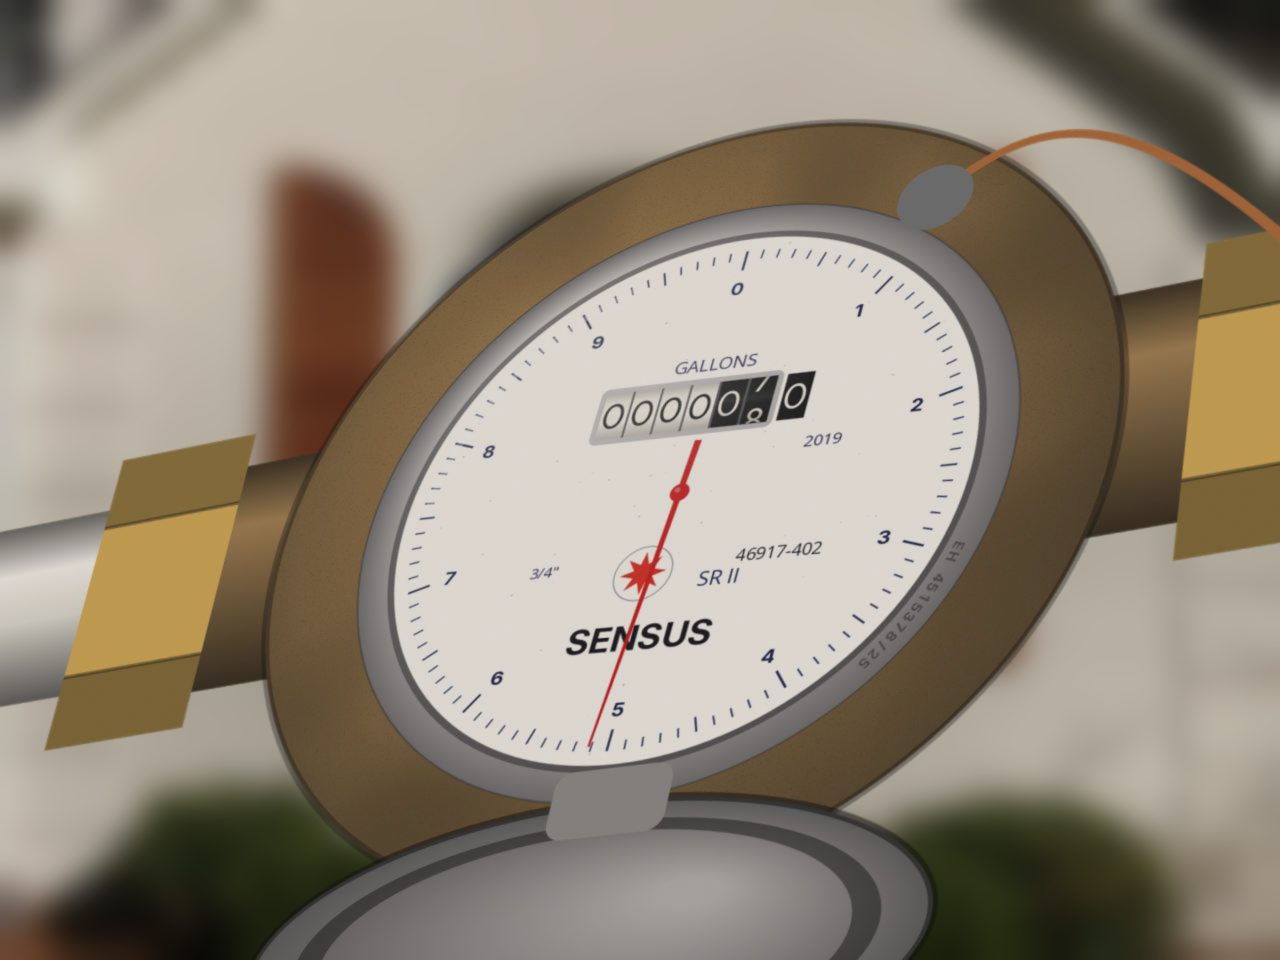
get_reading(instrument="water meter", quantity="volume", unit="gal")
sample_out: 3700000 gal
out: 75.1 gal
